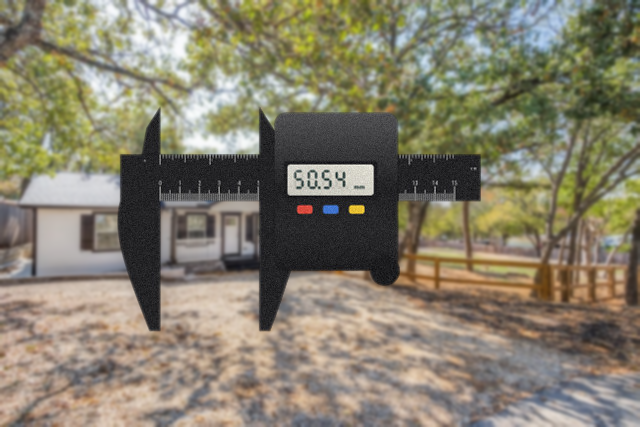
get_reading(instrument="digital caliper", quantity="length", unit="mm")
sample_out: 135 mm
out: 50.54 mm
